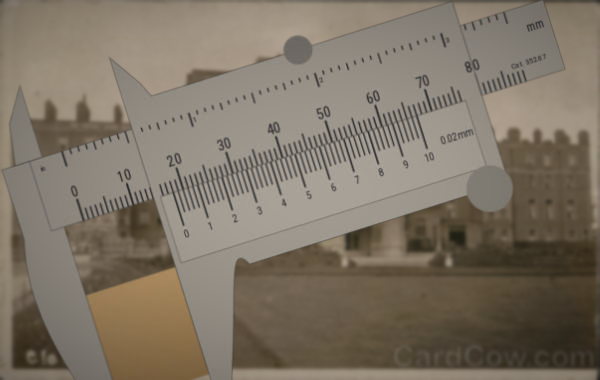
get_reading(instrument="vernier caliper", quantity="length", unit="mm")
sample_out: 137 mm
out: 18.0 mm
